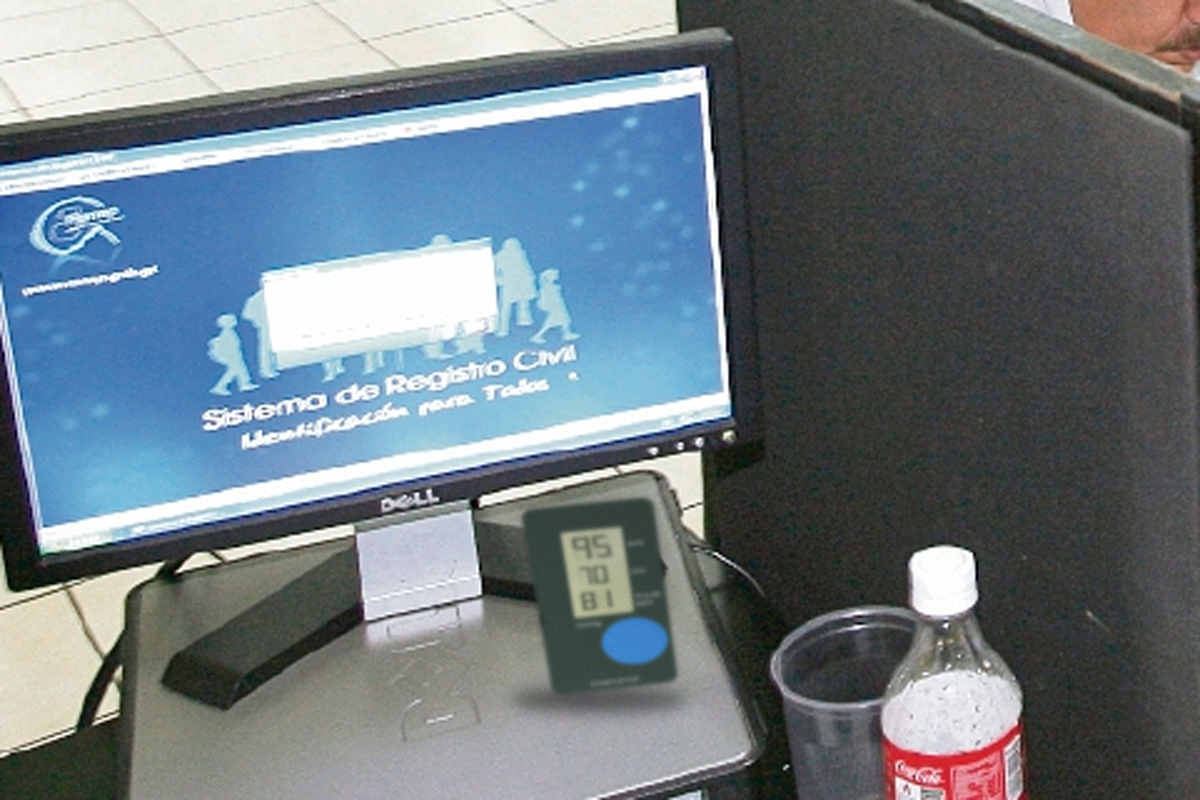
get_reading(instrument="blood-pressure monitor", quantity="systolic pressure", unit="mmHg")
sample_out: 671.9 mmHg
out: 95 mmHg
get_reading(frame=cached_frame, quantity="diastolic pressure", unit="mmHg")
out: 70 mmHg
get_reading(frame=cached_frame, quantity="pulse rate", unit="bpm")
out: 81 bpm
